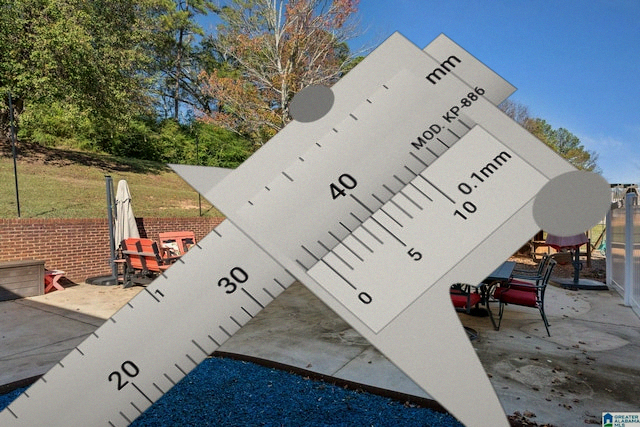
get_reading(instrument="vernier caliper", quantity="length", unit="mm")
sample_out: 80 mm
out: 35.2 mm
